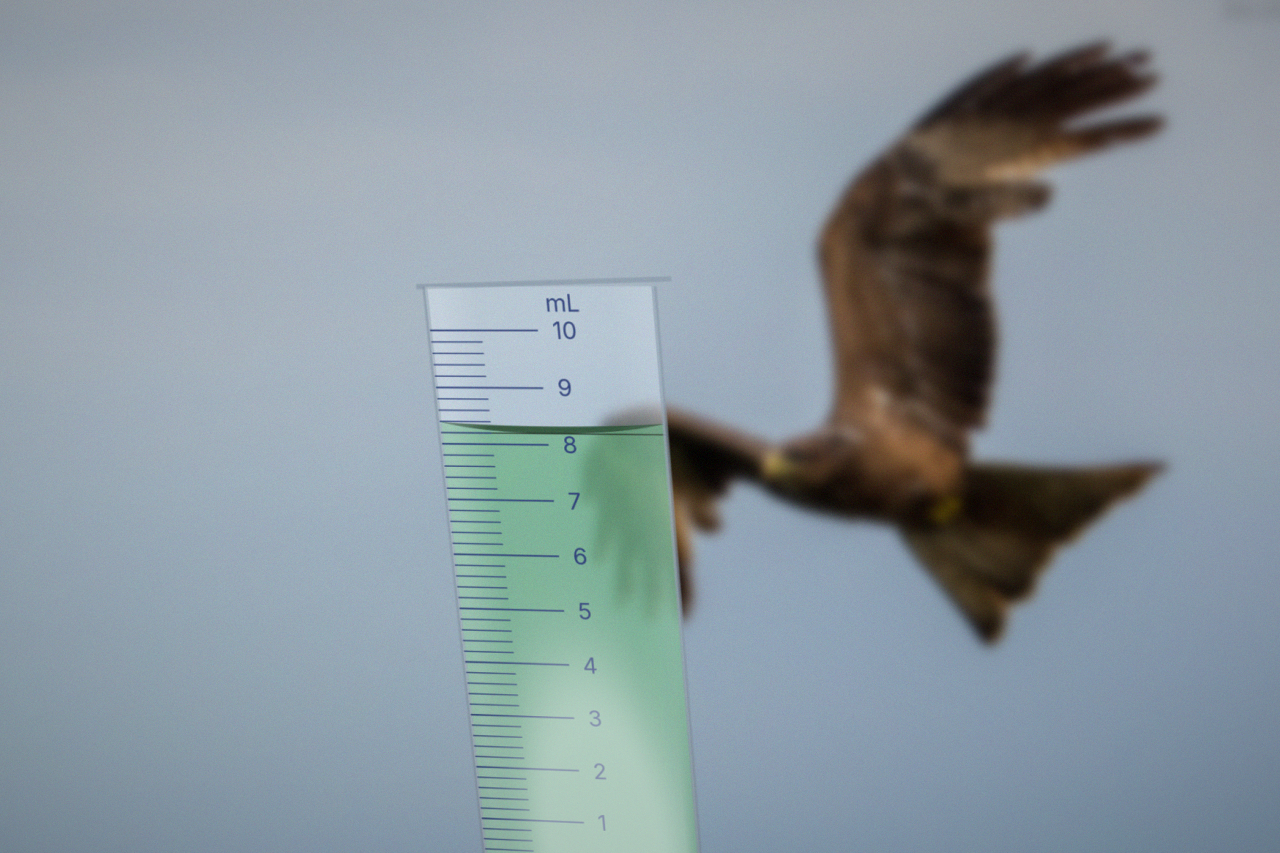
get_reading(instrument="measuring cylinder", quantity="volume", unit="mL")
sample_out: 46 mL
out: 8.2 mL
